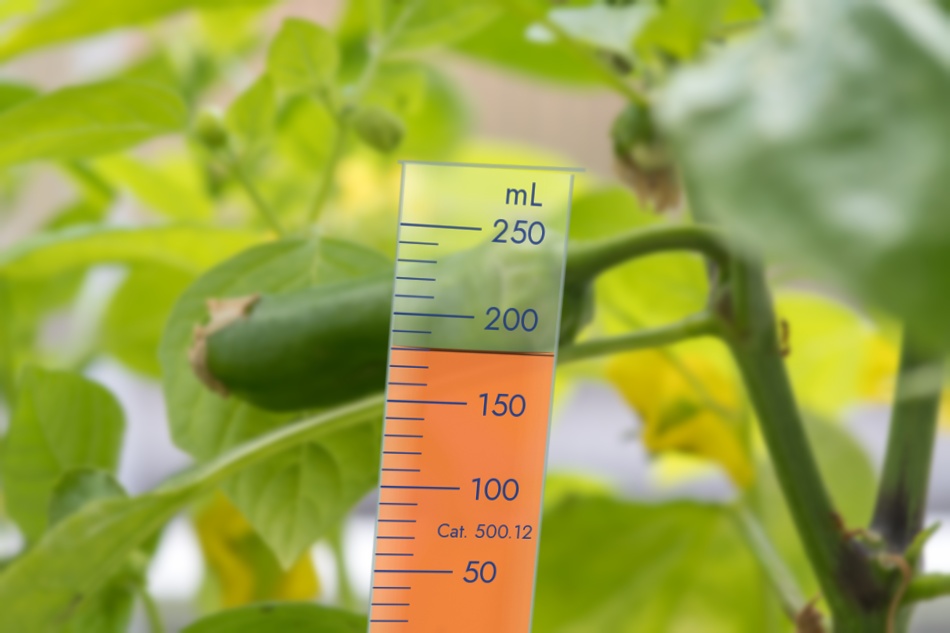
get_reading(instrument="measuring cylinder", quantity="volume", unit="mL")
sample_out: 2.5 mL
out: 180 mL
